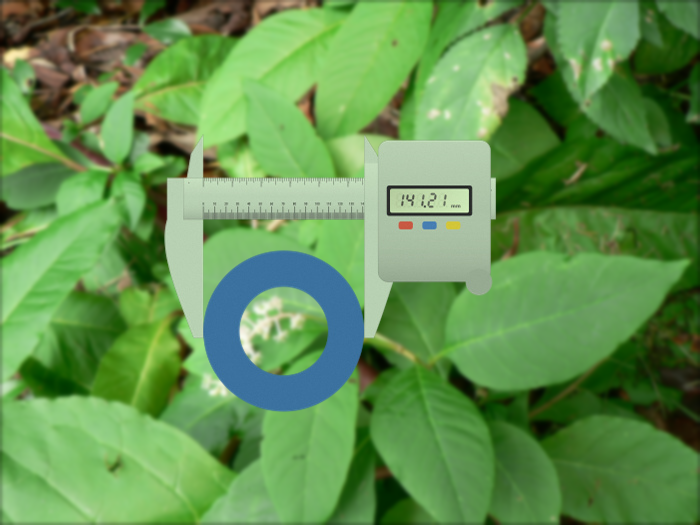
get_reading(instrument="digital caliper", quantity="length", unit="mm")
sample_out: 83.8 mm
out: 141.21 mm
